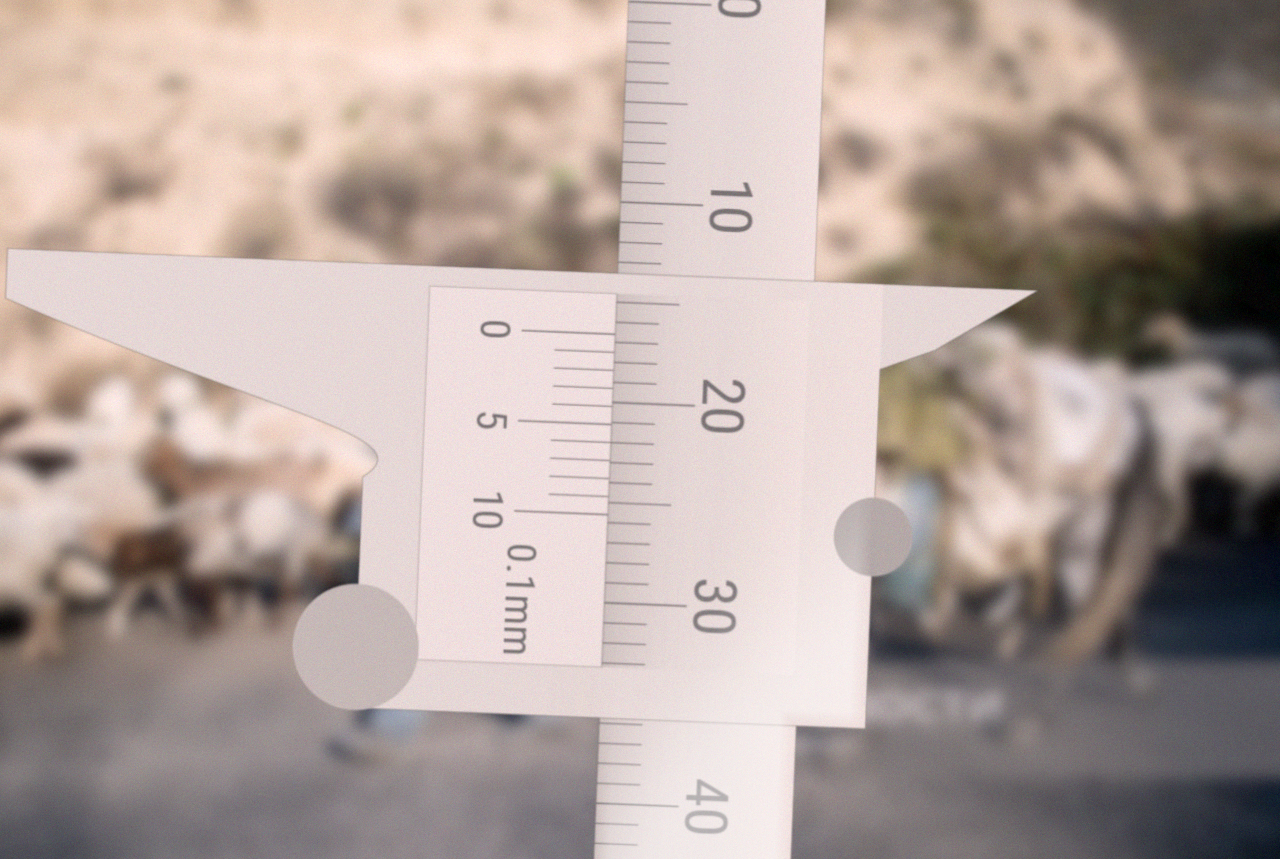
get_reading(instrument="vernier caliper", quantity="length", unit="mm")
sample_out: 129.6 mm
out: 16.6 mm
